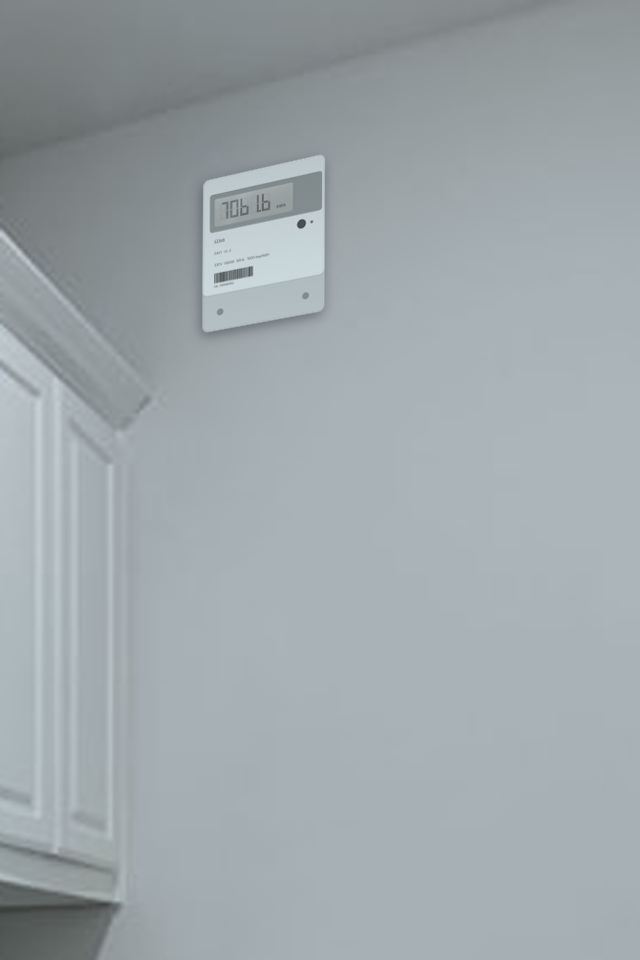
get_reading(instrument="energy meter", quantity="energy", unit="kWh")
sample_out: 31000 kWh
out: 7061.6 kWh
